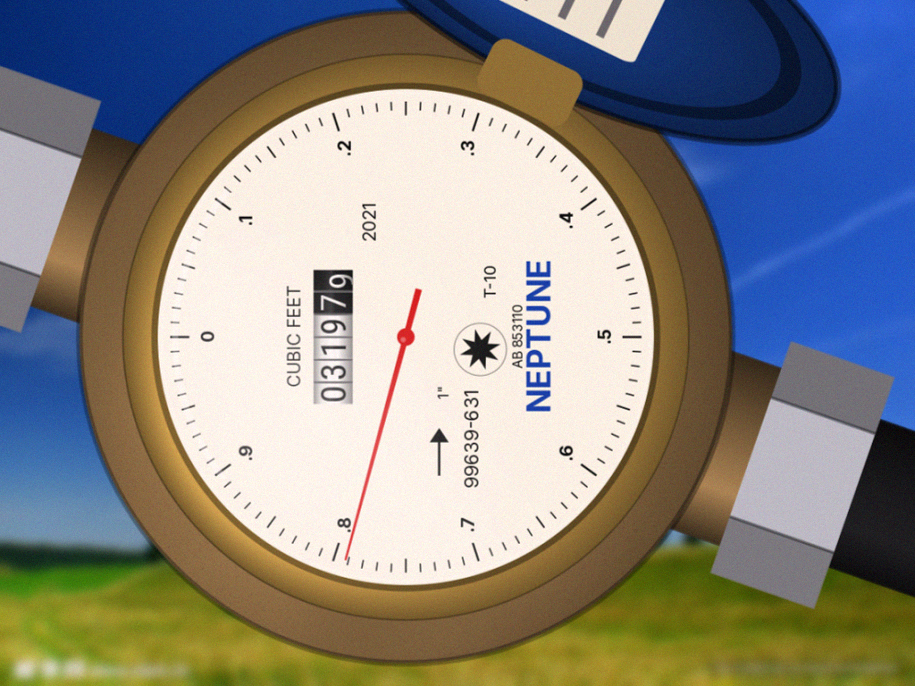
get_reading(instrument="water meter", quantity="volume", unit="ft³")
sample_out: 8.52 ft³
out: 31978.79 ft³
